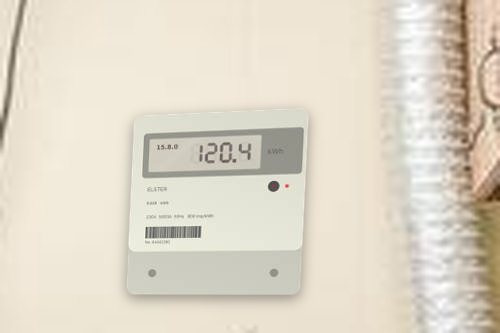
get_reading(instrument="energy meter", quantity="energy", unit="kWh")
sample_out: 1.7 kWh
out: 120.4 kWh
